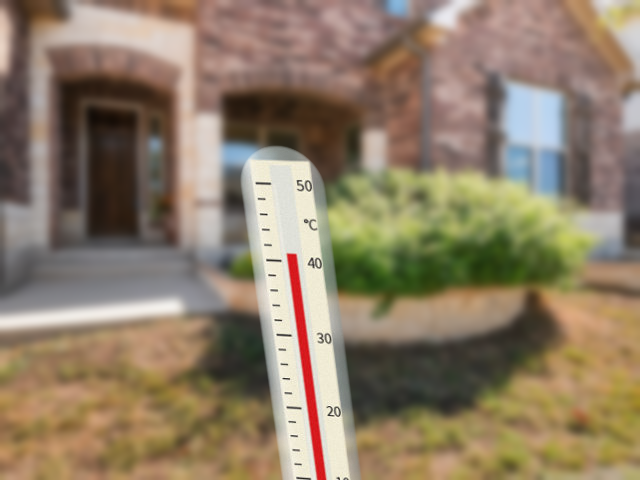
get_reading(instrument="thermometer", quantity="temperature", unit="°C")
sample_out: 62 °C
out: 41 °C
